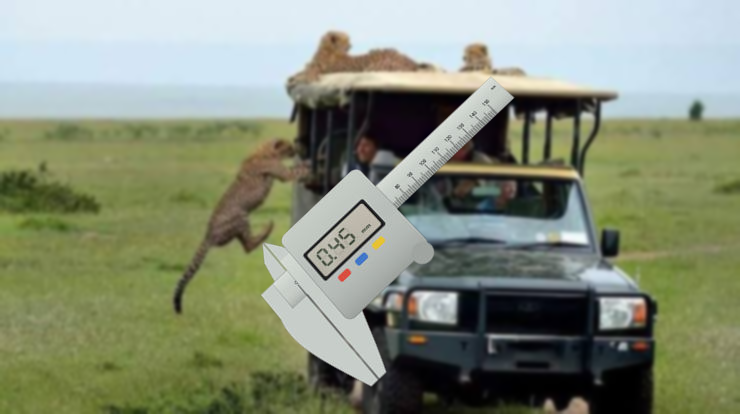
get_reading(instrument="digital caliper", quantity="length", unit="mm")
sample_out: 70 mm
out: 0.45 mm
